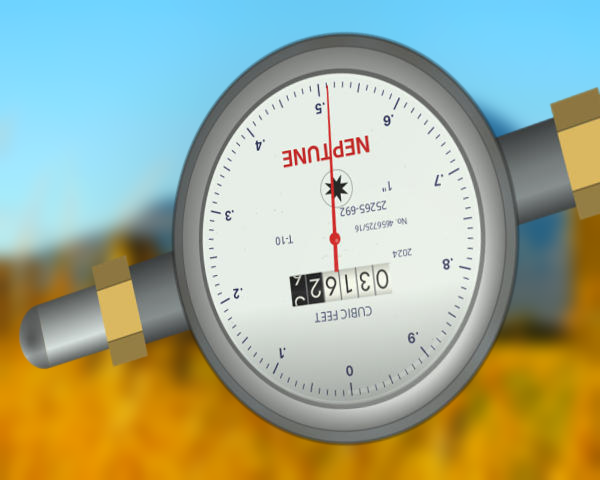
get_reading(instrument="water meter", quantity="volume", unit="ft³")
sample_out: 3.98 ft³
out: 31625.51 ft³
